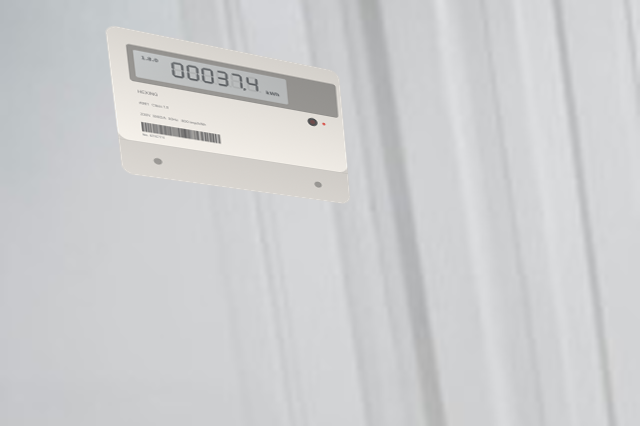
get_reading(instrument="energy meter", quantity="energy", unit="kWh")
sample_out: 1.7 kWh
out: 37.4 kWh
